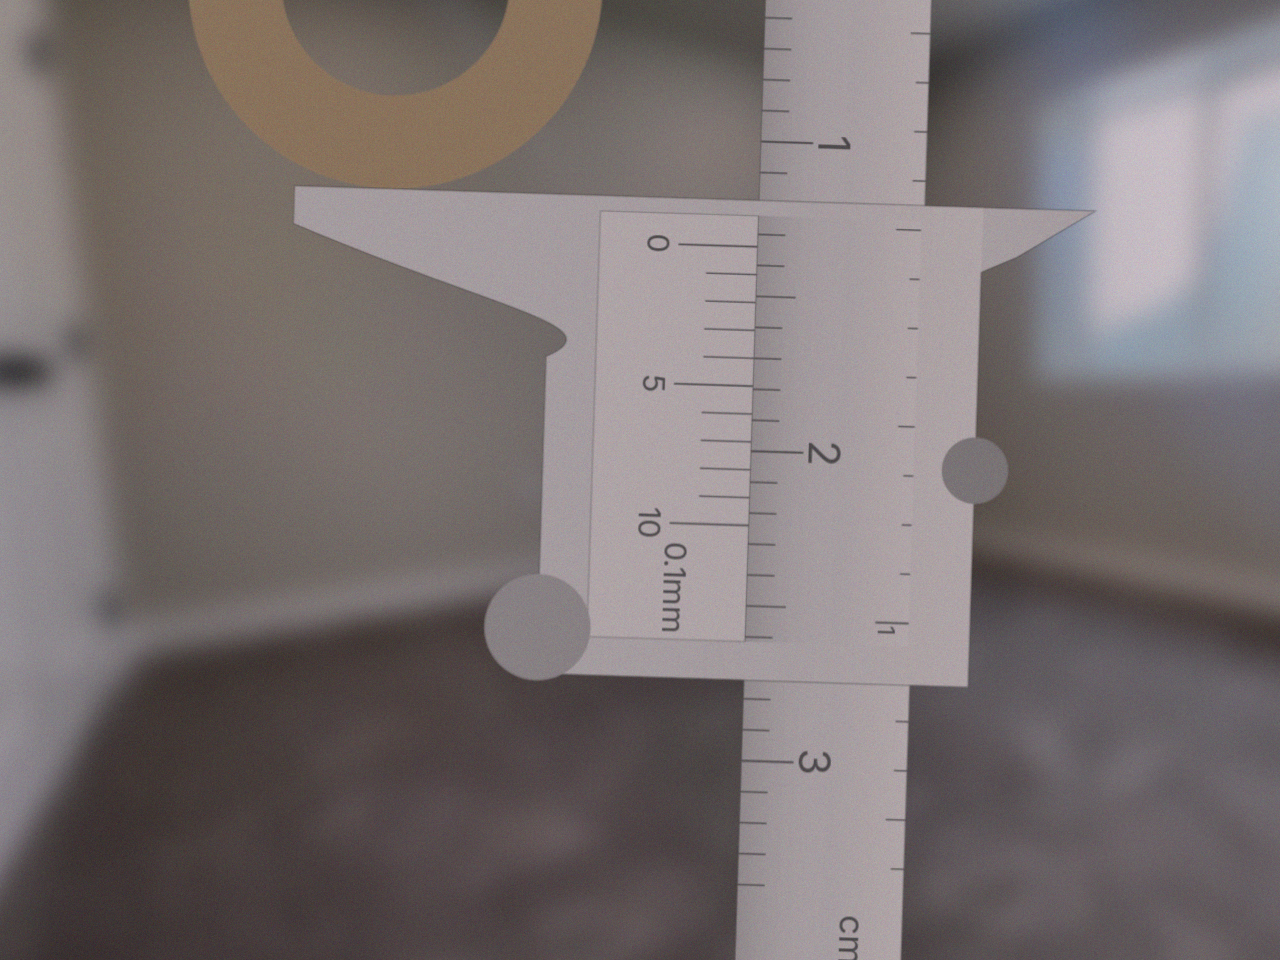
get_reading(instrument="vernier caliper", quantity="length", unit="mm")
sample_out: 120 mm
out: 13.4 mm
